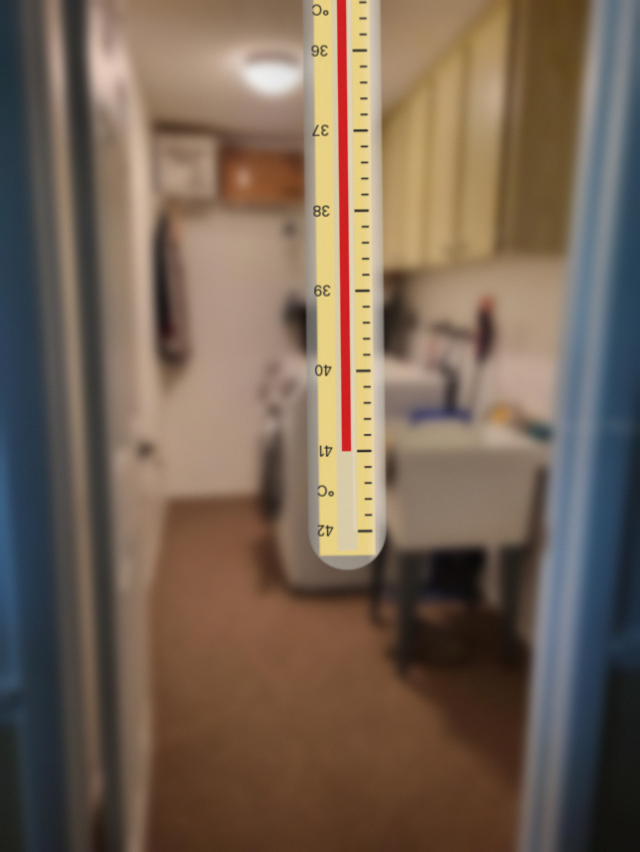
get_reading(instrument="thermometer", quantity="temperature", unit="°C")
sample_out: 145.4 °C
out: 41 °C
